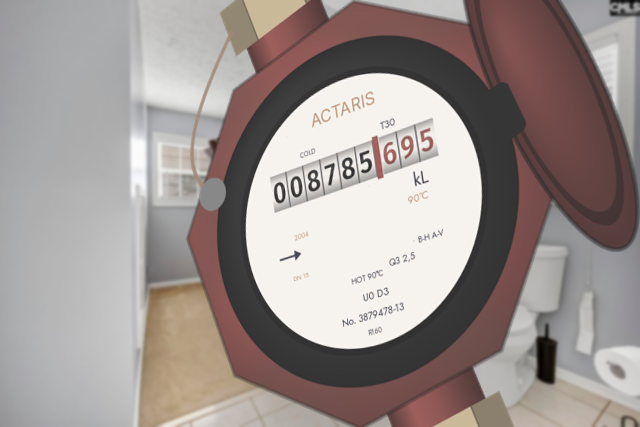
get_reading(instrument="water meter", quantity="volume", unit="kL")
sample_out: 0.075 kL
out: 8785.695 kL
